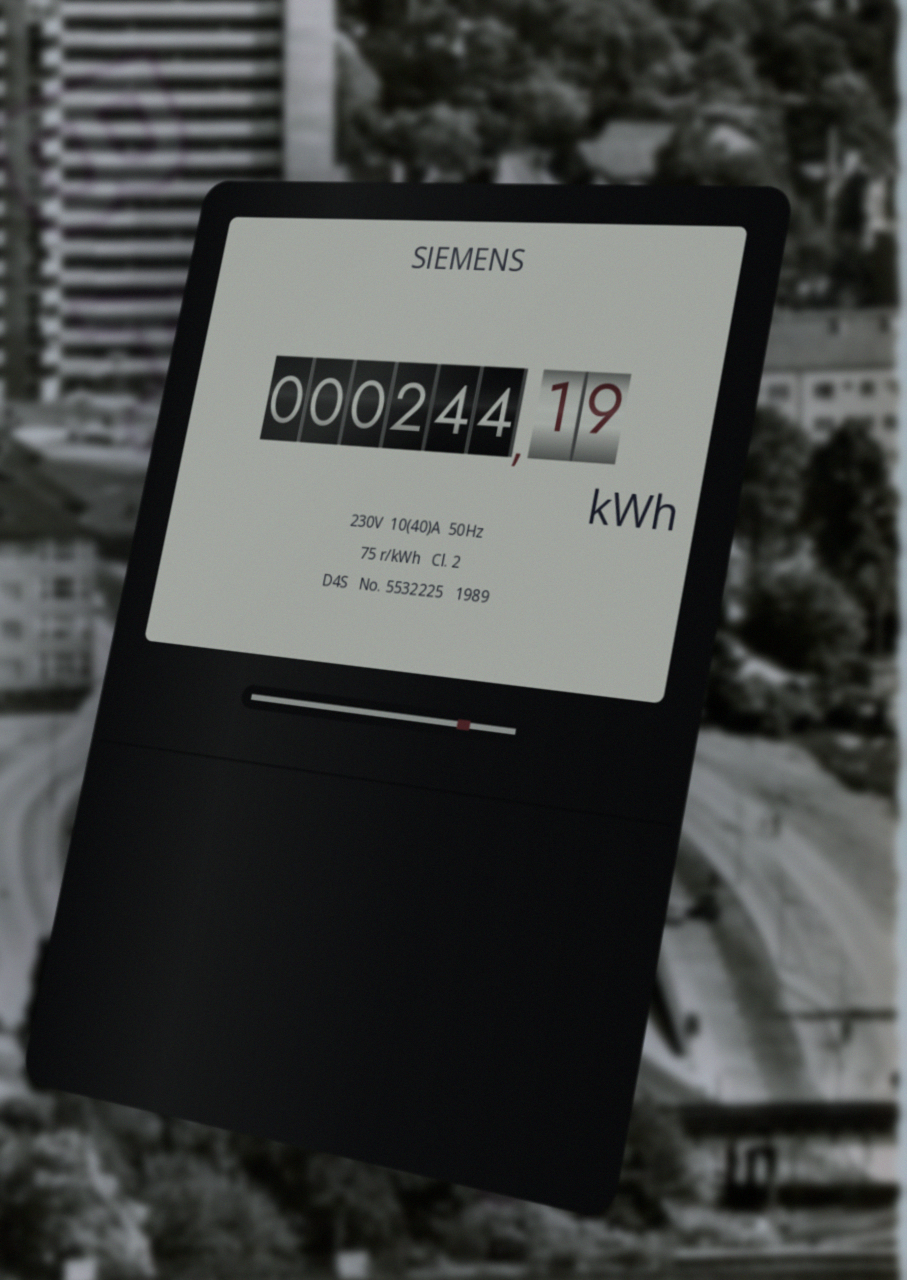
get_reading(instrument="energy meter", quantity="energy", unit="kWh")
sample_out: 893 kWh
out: 244.19 kWh
